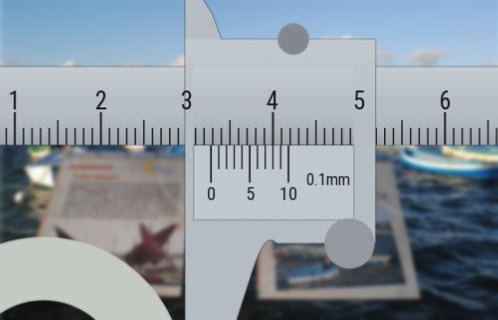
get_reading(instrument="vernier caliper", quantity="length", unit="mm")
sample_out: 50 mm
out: 32.8 mm
